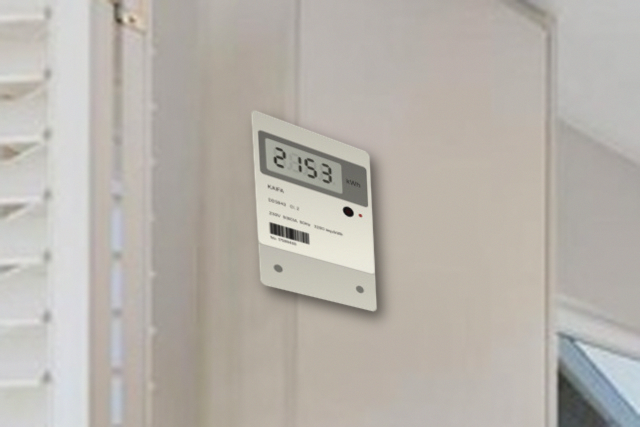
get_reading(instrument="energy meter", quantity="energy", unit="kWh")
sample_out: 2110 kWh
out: 2153 kWh
